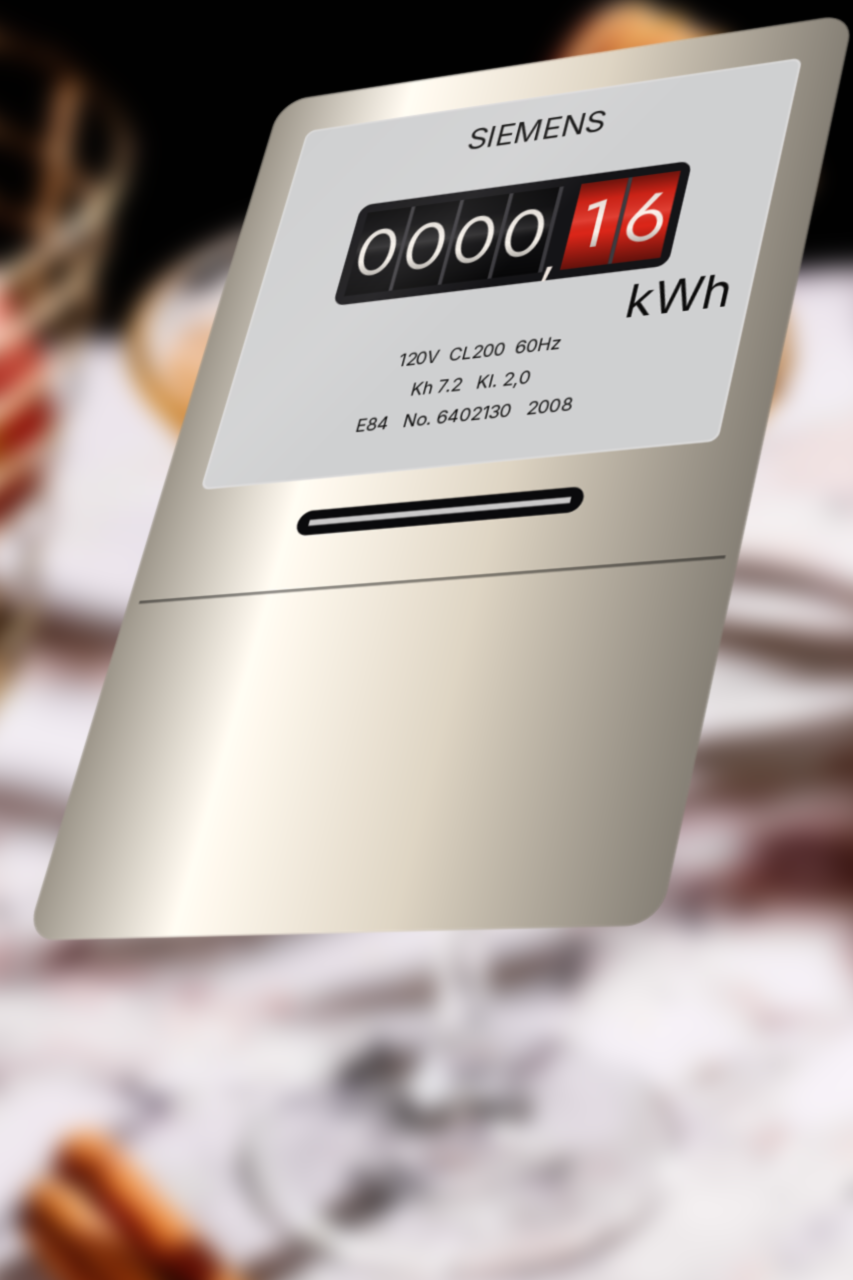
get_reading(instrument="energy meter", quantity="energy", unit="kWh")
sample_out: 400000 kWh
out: 0.16 kWh
